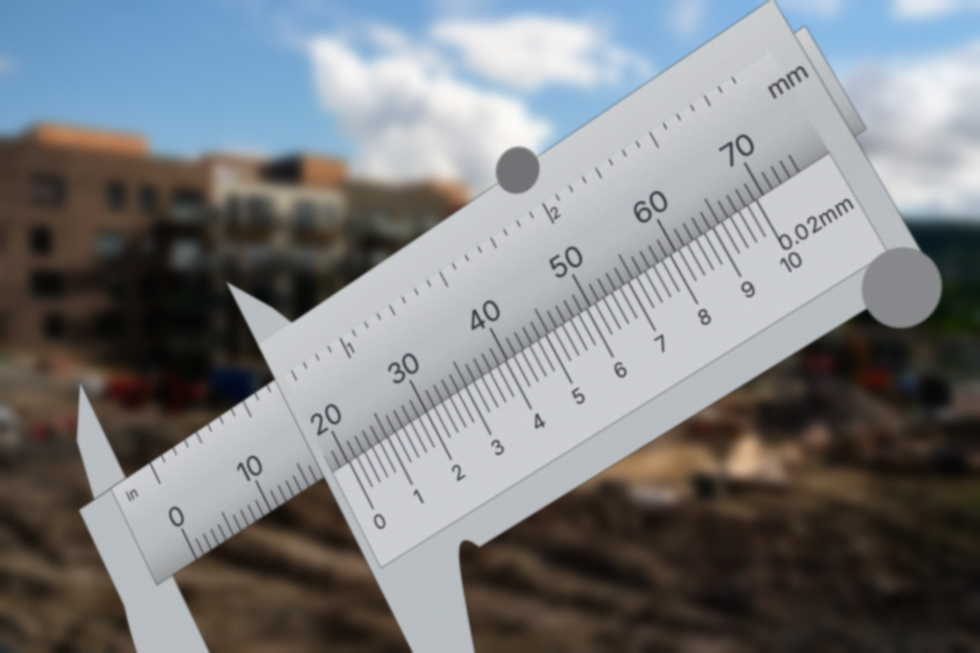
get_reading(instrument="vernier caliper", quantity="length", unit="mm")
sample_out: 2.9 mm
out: 20.2 mm
